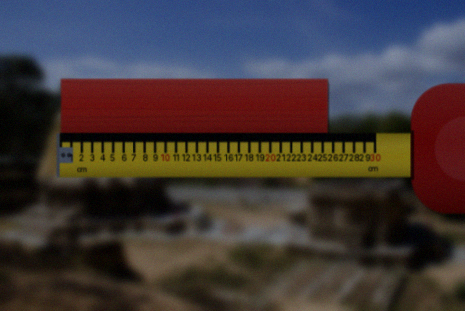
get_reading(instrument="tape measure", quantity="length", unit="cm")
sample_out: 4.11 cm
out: 25.5 cm
